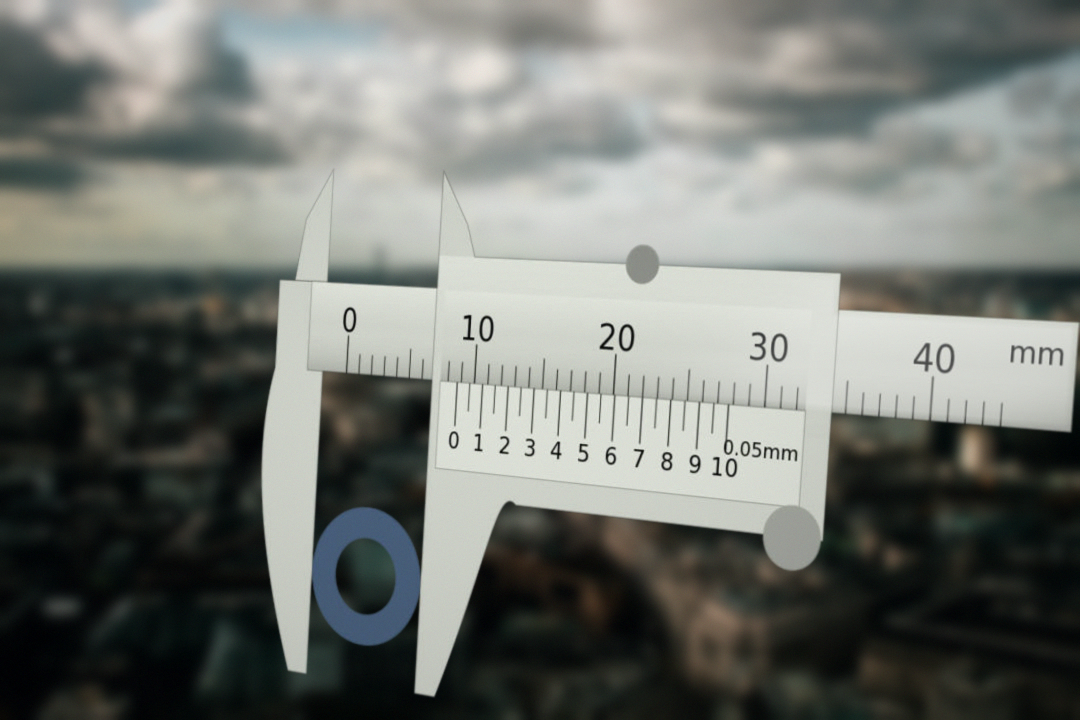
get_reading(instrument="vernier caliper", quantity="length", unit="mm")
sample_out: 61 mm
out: 8.7 mm
